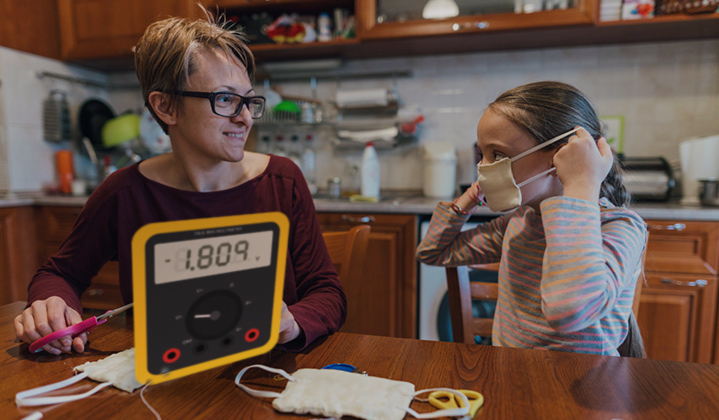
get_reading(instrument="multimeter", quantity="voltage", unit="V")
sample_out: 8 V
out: -1.809 V
